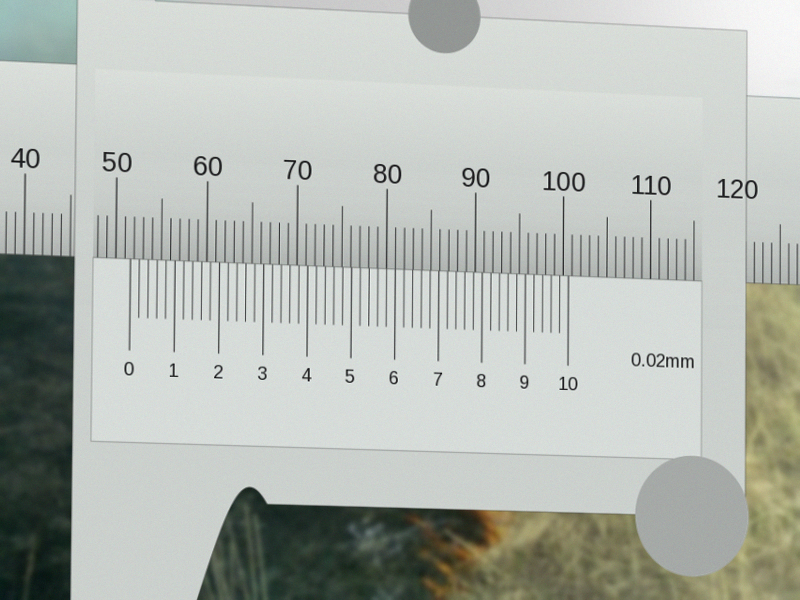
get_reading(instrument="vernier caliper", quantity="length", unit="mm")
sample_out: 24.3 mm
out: 51.6 mm
